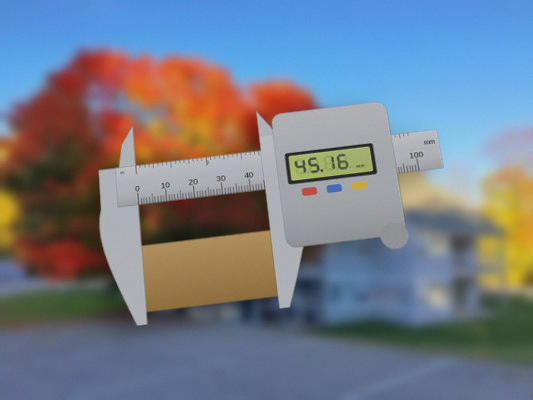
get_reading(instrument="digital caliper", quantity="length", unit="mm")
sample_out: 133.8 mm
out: 45.16 mm
